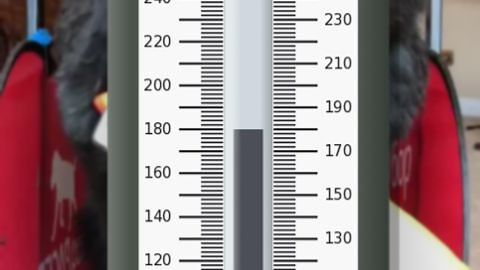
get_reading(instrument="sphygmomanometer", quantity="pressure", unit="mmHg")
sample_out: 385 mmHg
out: 180 mmHg
